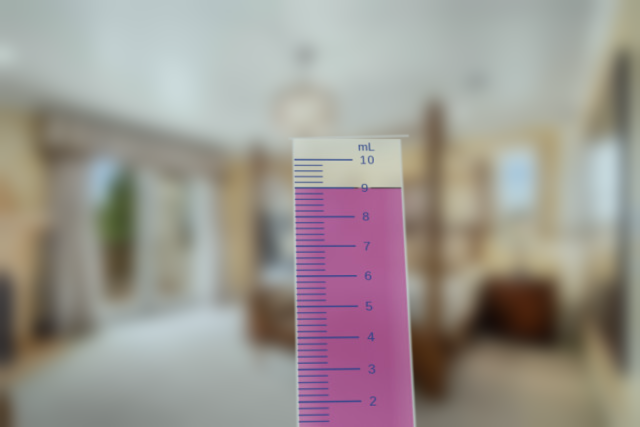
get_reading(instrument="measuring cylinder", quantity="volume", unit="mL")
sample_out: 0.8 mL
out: 9 mL
